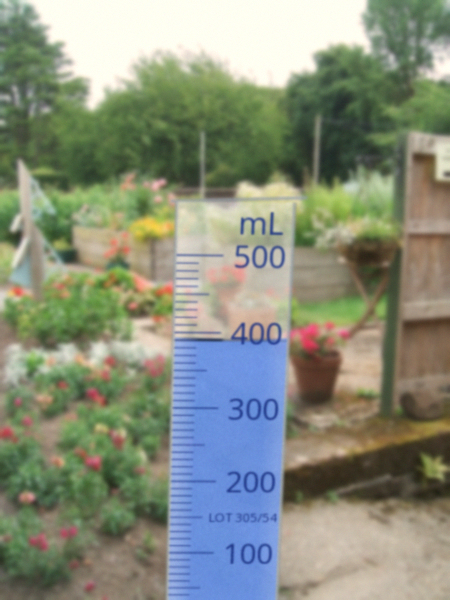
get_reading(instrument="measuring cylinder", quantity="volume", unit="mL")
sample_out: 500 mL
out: 390 mL
